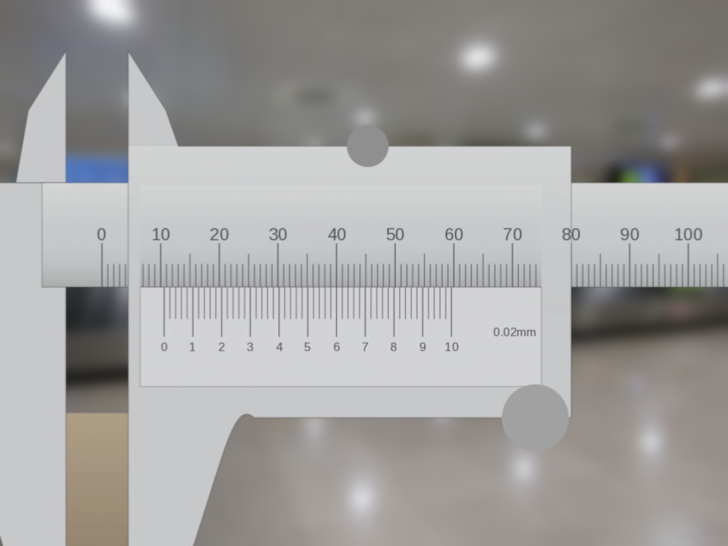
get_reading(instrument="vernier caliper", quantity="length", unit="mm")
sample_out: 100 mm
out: 10.6 mm
